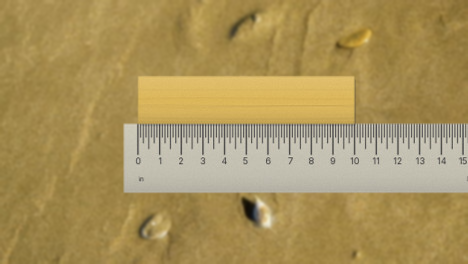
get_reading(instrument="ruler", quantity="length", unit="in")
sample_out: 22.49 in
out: 10 in
